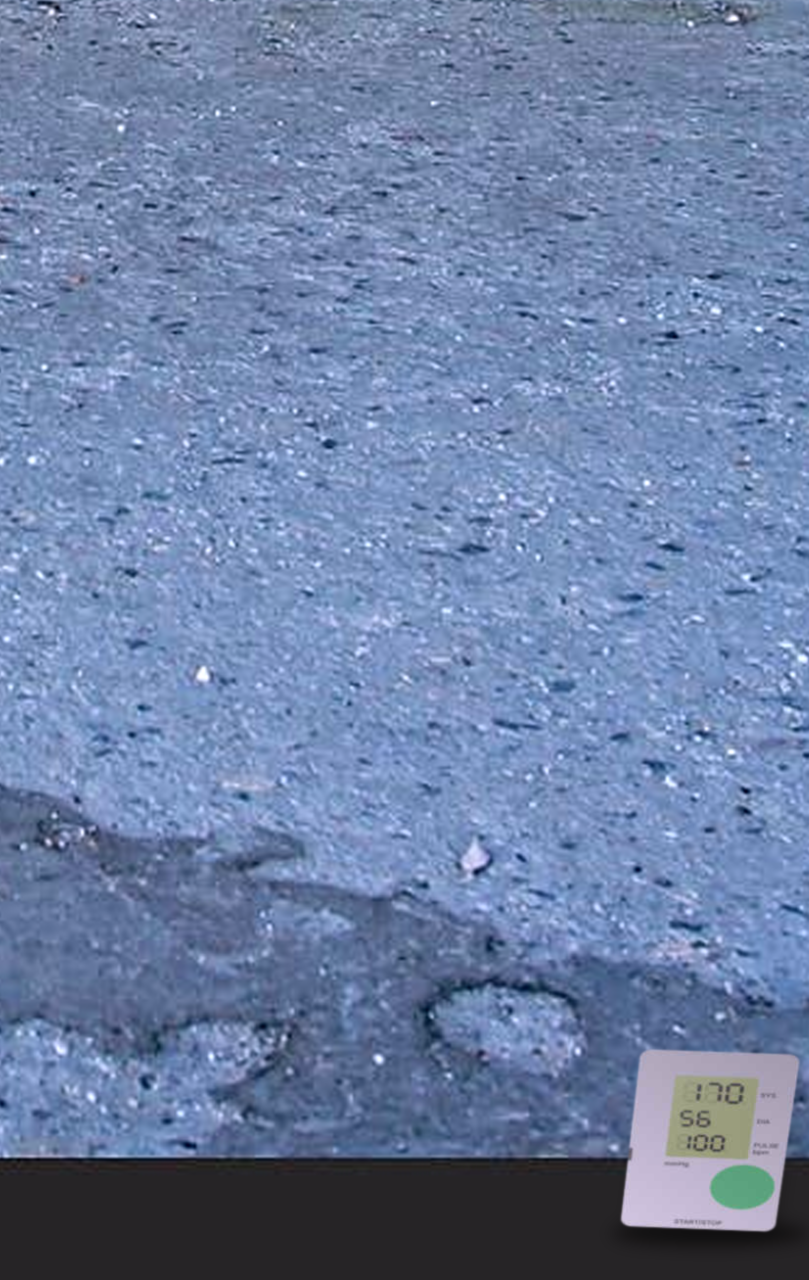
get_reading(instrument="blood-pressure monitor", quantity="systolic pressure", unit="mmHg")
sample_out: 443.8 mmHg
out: 170 mmHg
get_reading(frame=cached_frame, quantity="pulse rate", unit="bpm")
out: 100 bpm
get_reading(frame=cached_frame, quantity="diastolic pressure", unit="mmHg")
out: 56 mmHg
